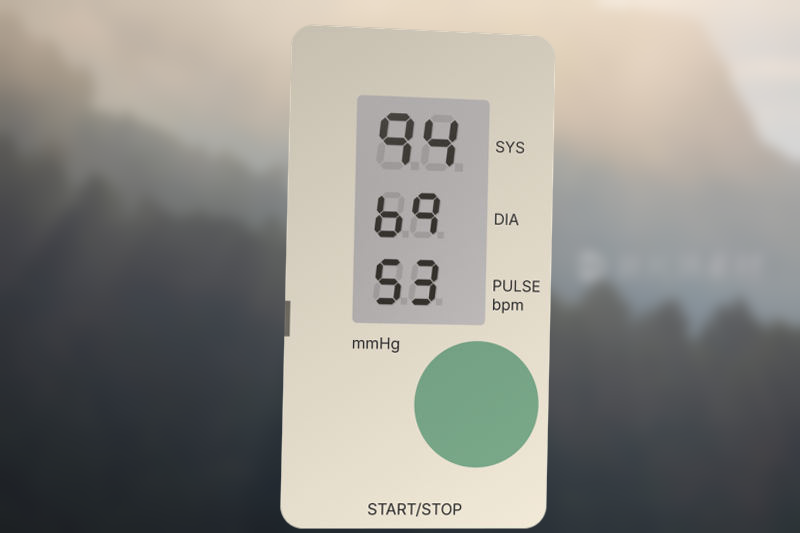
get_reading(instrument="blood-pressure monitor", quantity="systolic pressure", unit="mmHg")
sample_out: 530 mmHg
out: 94 mmHg
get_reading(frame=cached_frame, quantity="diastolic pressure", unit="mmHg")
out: 69 mmHg
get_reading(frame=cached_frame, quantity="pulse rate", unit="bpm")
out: 53 bpm
